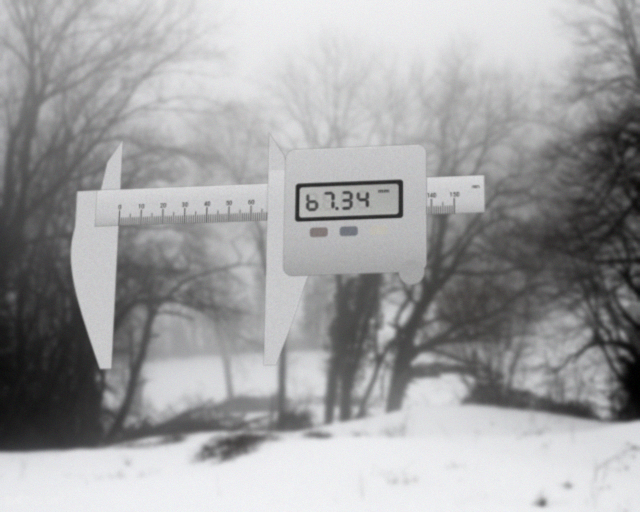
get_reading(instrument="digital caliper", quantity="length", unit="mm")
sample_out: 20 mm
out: 67.34 mm
